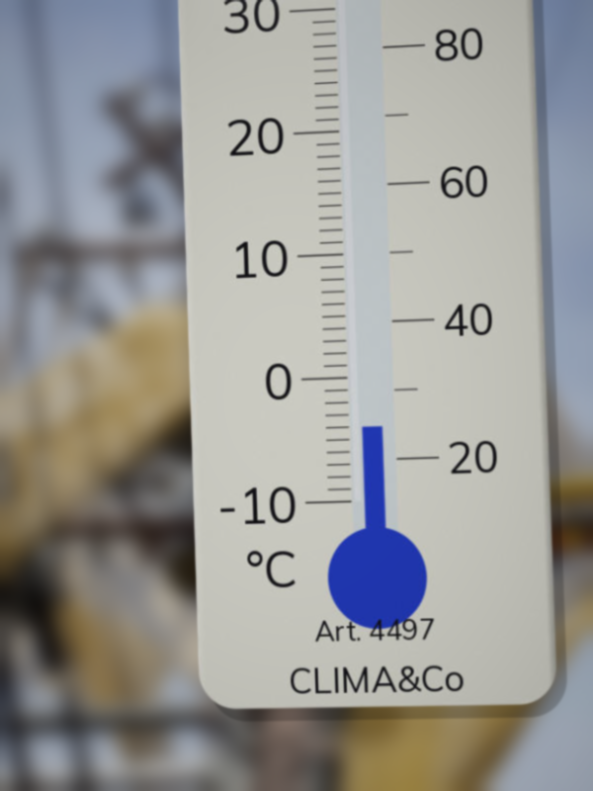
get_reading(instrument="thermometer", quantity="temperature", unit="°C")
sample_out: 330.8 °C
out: -4 °C
